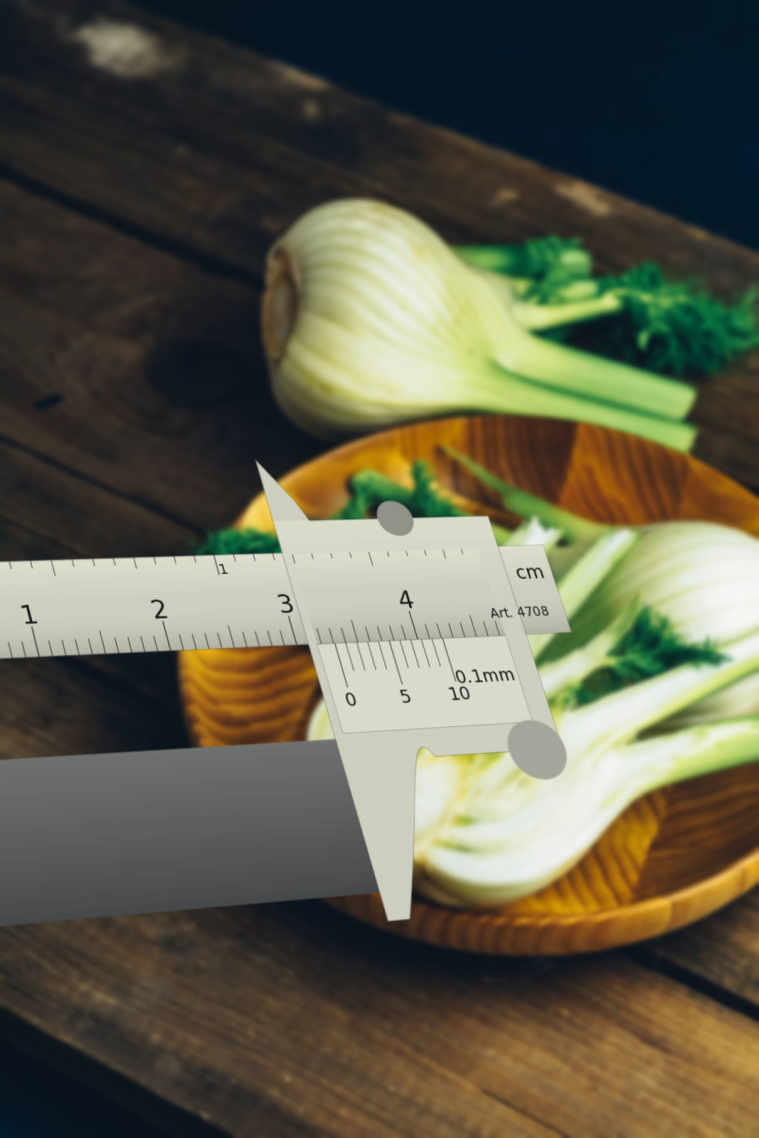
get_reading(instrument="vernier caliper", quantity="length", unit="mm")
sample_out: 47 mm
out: 33.1 mm
